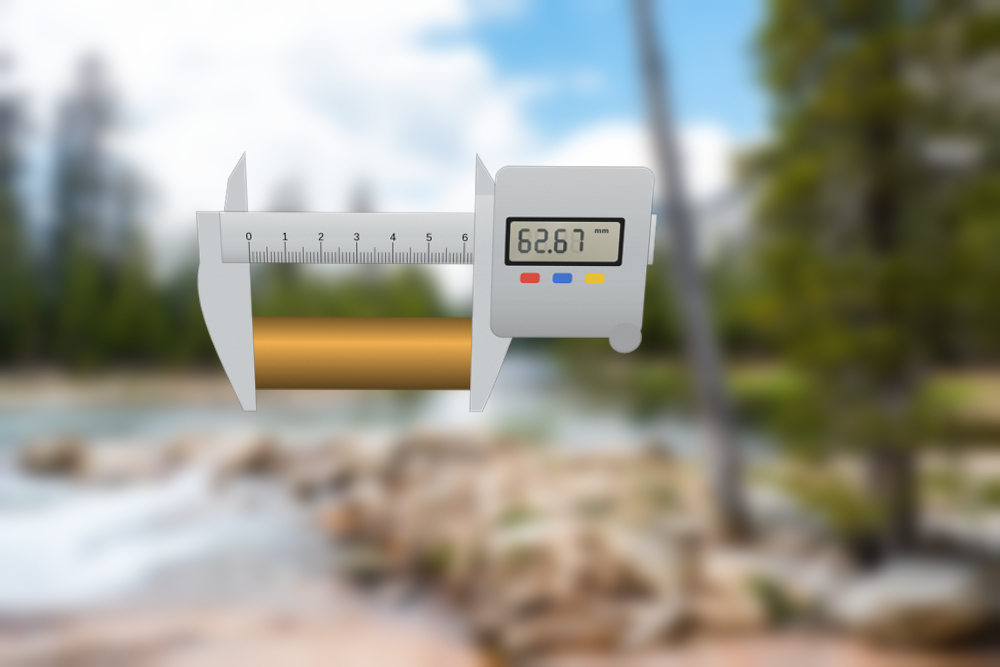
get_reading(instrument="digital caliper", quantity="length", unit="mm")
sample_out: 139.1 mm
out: 62.67 mm
